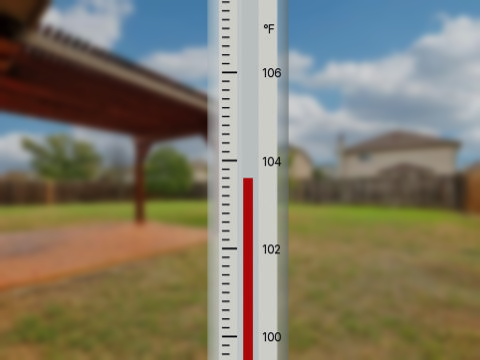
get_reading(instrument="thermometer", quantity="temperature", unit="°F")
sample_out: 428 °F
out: 103.6 °F
